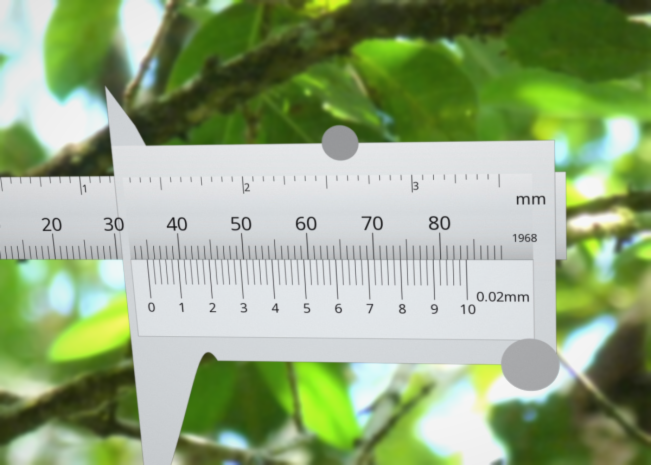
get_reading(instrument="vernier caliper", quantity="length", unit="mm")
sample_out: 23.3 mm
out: 34.8 mm
